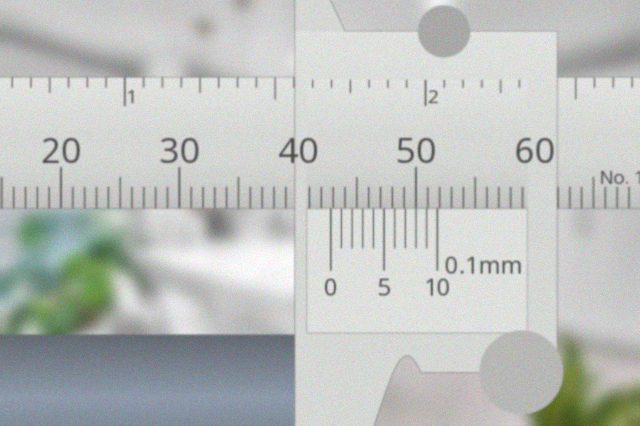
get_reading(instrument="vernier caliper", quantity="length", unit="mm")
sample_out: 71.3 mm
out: 42.8 mm
